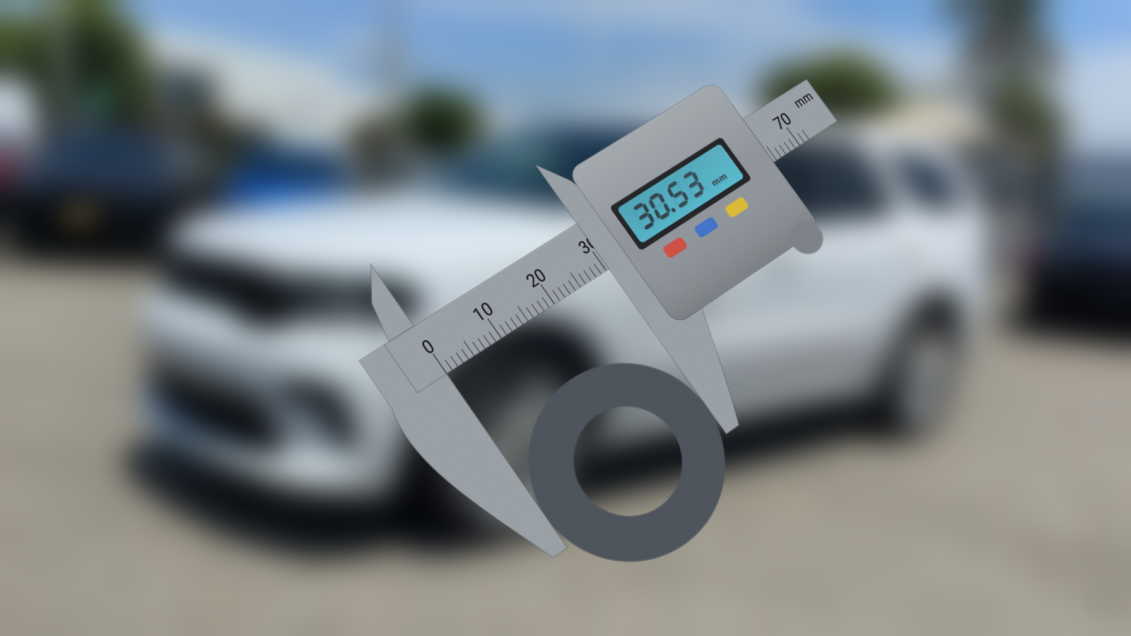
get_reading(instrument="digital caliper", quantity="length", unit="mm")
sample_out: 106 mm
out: 30.53 mm
